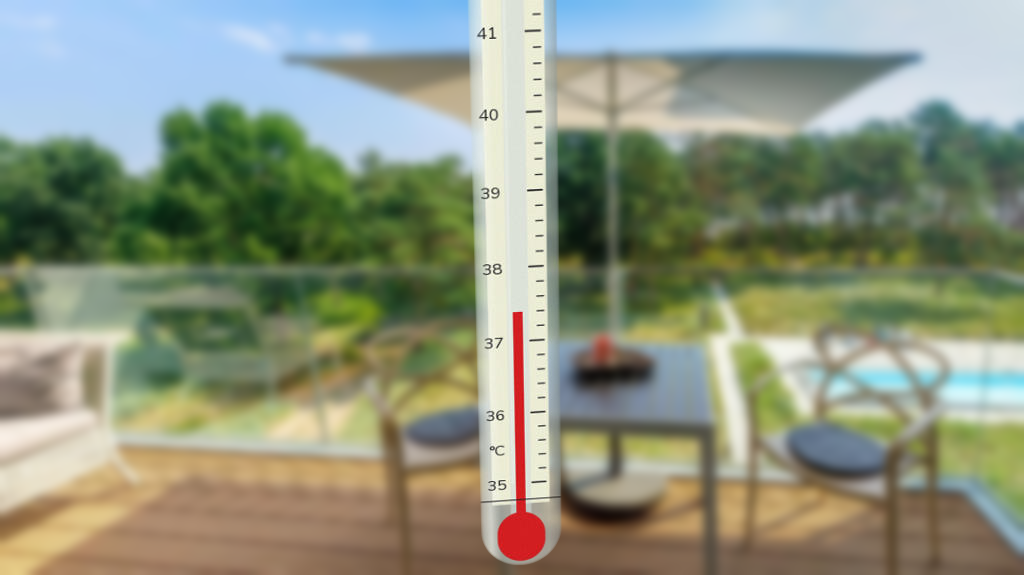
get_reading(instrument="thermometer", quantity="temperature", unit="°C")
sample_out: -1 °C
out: 37.4 °C
